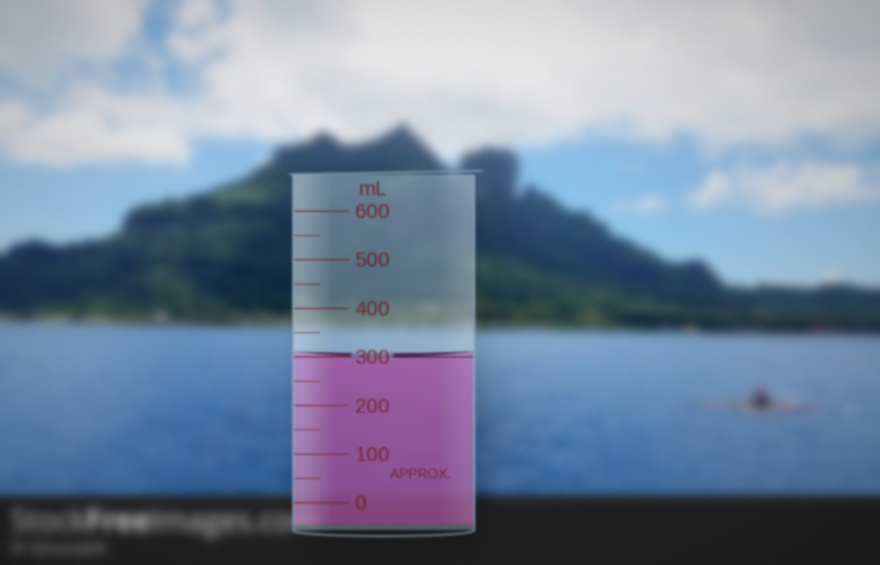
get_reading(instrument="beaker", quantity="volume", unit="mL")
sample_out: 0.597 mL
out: 300 mL
